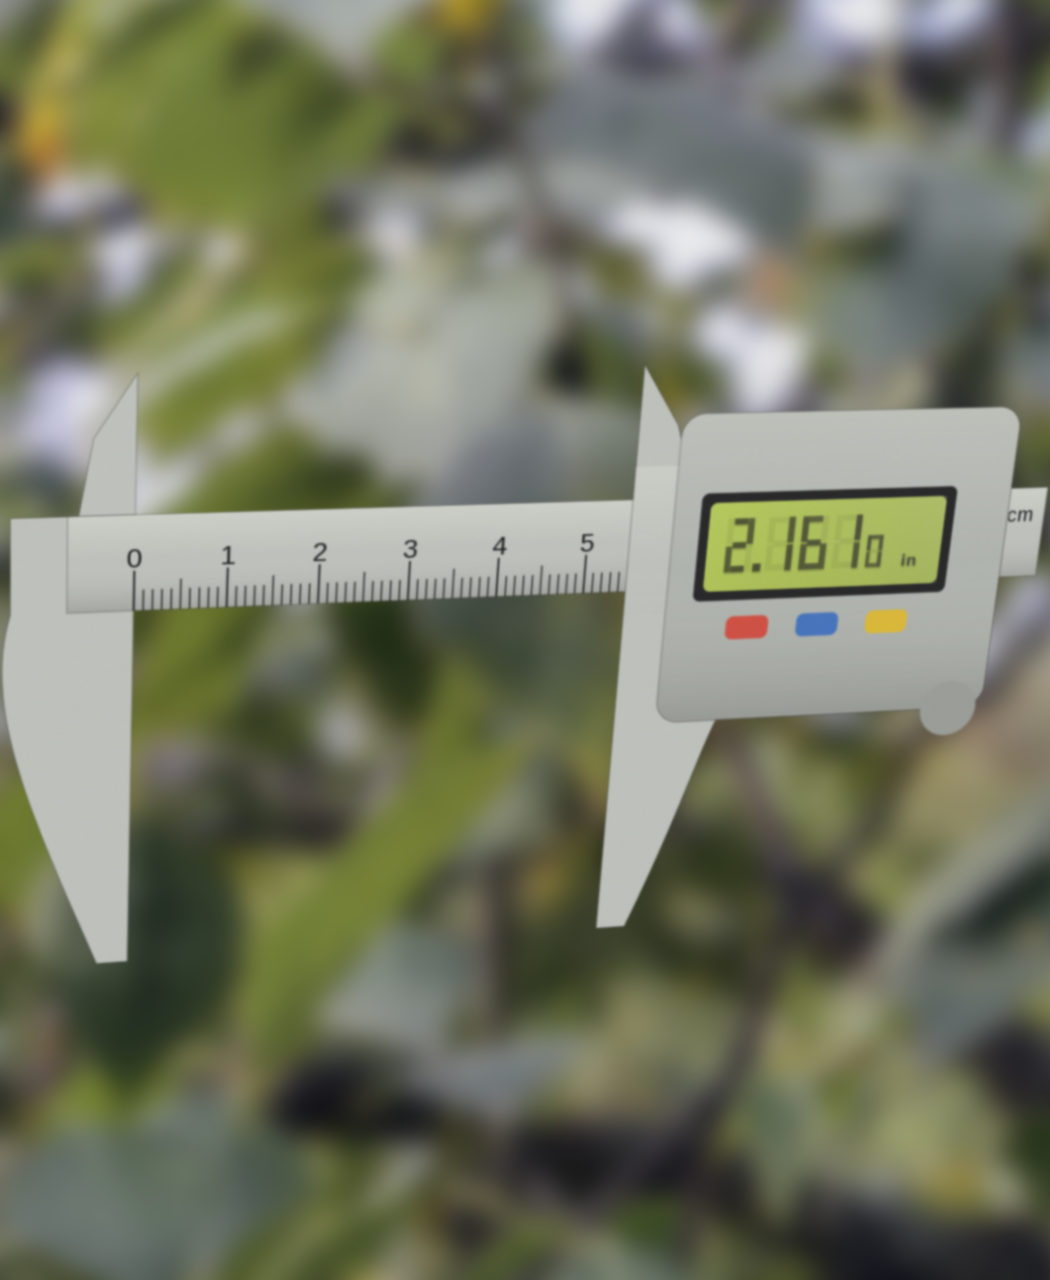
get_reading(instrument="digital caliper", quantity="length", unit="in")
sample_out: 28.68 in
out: 2.1610 in
